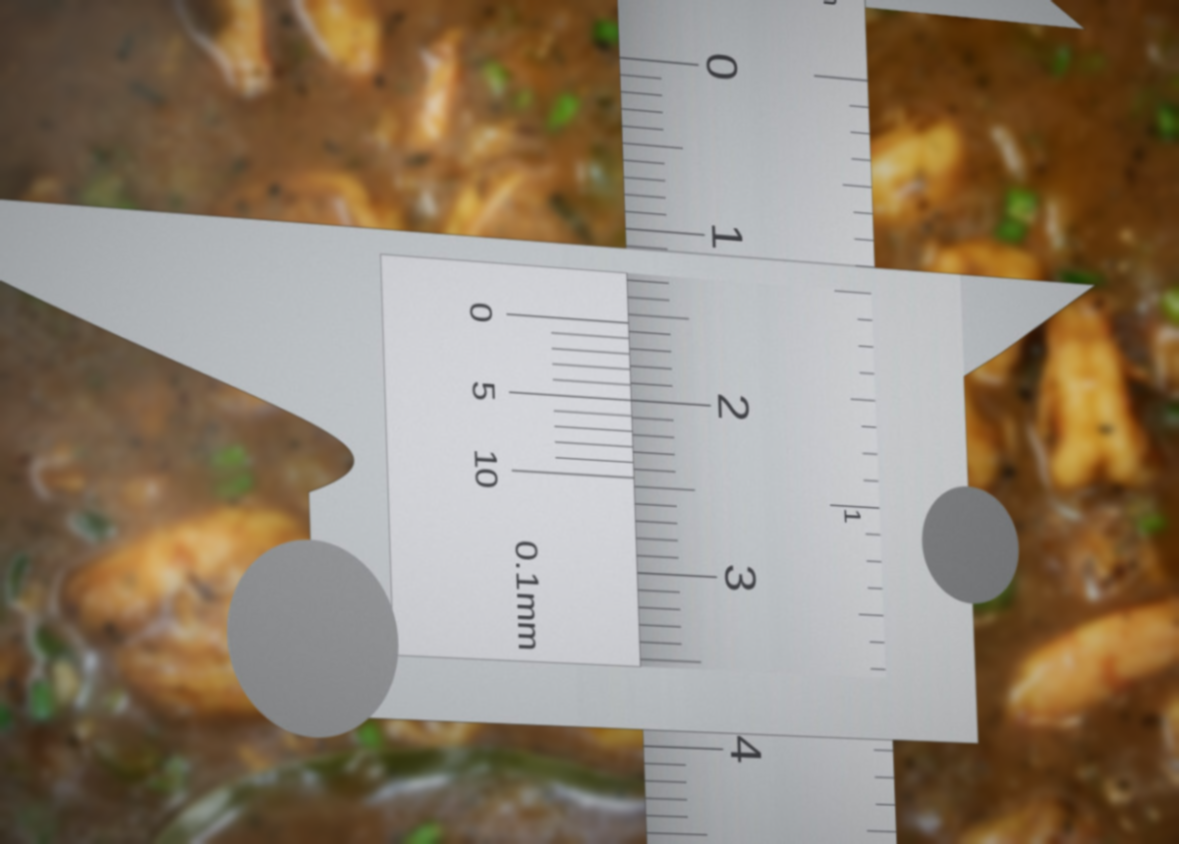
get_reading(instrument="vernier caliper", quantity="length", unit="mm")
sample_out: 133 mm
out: 15.5 mm
